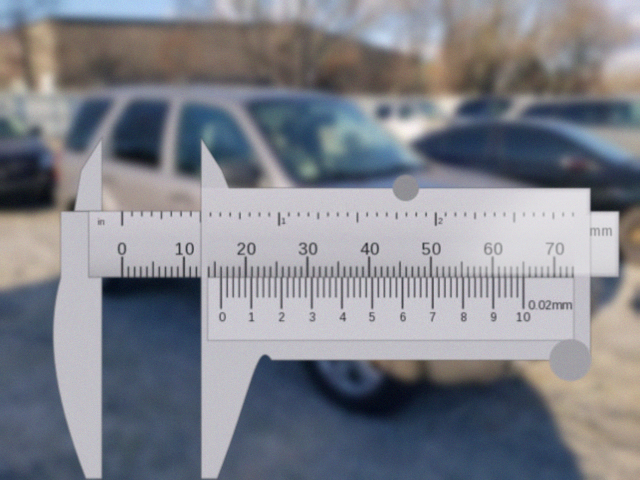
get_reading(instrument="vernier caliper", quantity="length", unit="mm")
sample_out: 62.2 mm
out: 16.0 mm
